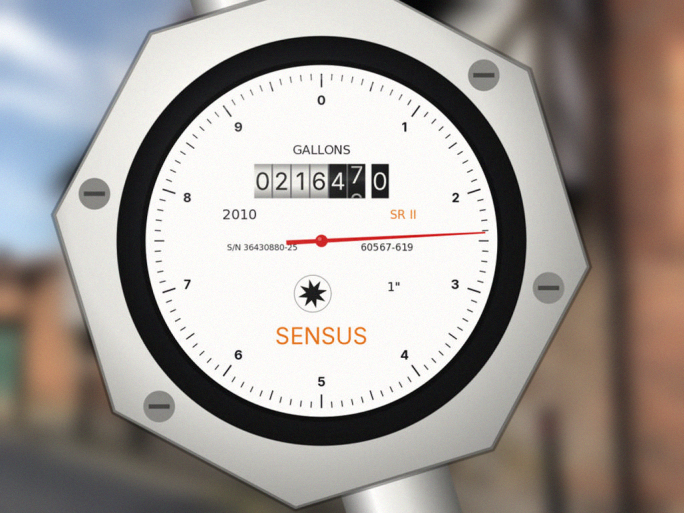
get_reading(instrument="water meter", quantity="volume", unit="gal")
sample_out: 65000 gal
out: 216472.4 gal
